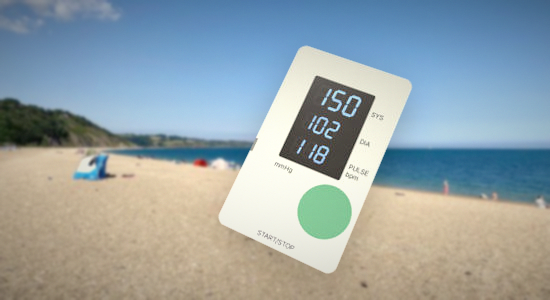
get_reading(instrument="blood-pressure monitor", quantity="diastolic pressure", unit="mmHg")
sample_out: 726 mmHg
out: 102 mmHg
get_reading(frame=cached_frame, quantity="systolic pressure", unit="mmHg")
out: 150 mmHg
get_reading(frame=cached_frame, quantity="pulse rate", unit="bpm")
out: 118 bpm
